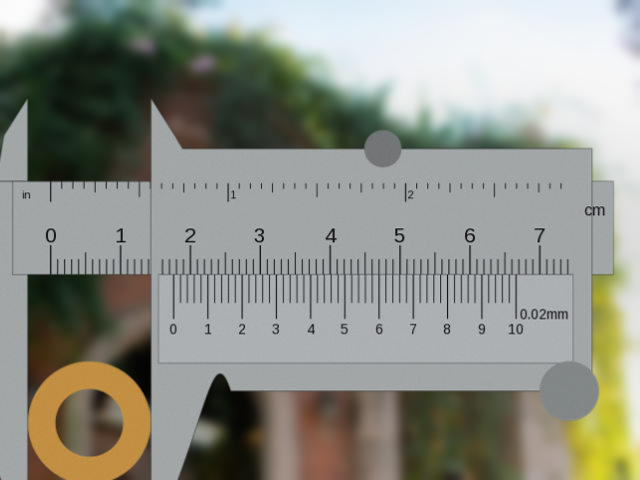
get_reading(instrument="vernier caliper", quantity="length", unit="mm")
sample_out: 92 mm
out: 17.6 mm
